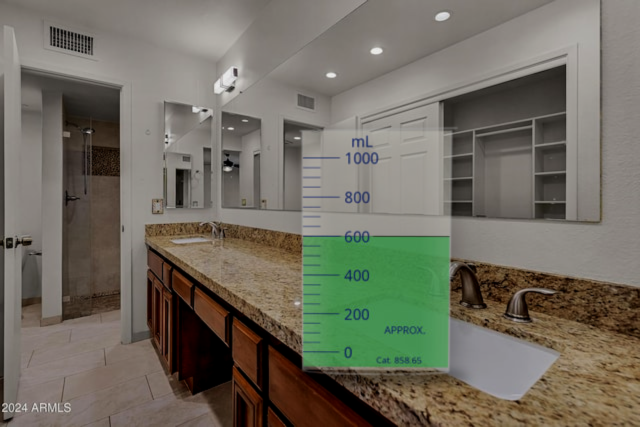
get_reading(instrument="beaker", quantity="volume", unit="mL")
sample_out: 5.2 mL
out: 600 mL
